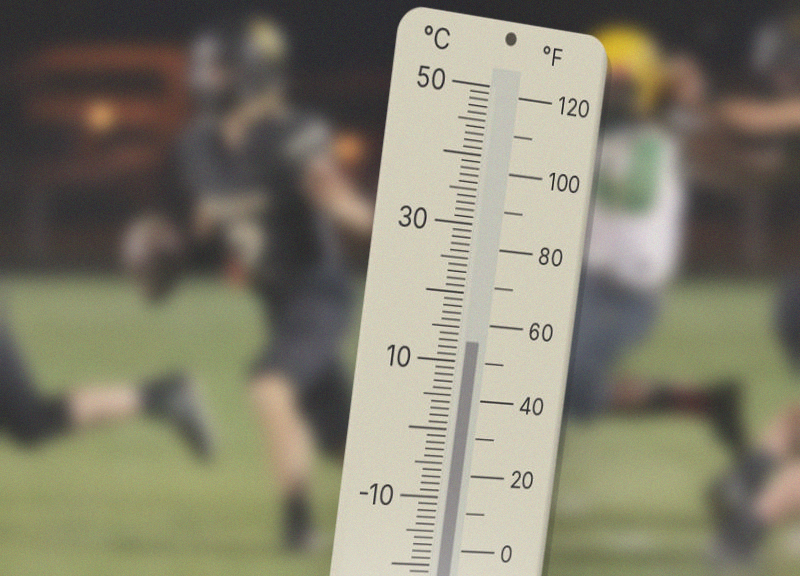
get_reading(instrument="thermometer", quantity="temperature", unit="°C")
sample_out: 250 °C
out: 13 °C
